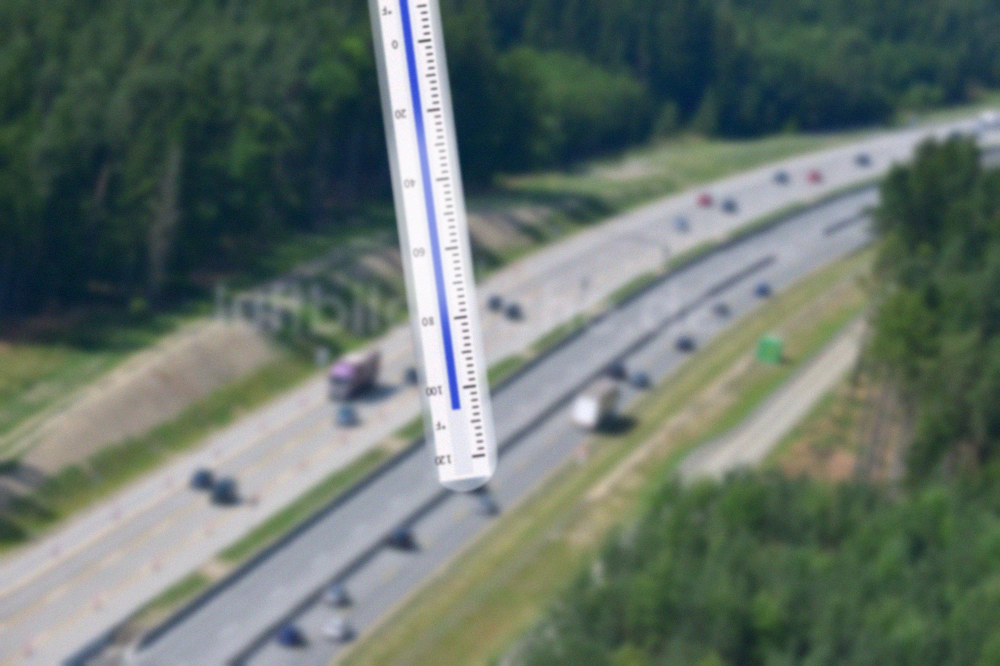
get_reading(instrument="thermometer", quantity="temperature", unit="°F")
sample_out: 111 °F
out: 106 °F
